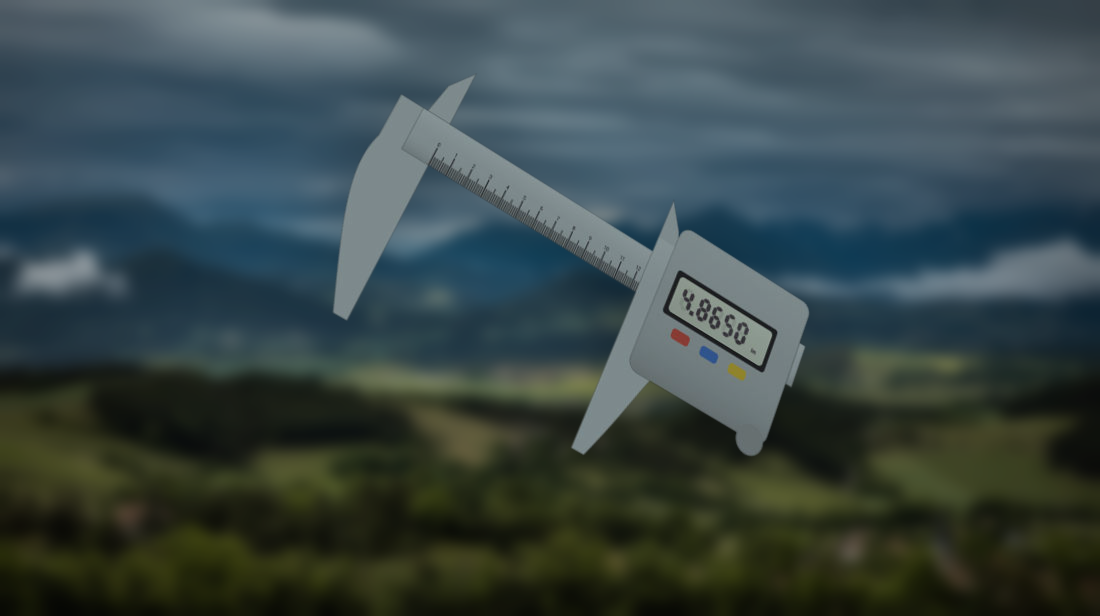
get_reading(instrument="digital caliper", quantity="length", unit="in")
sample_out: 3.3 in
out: 4.8650 in
